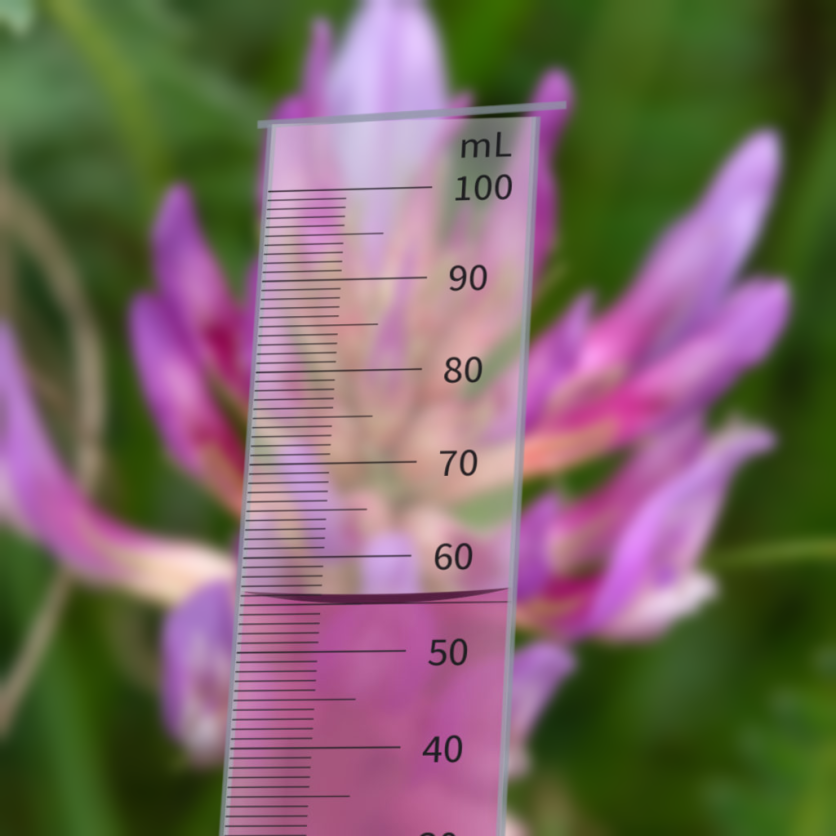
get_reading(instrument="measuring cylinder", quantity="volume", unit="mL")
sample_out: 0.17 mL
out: 55 mL
